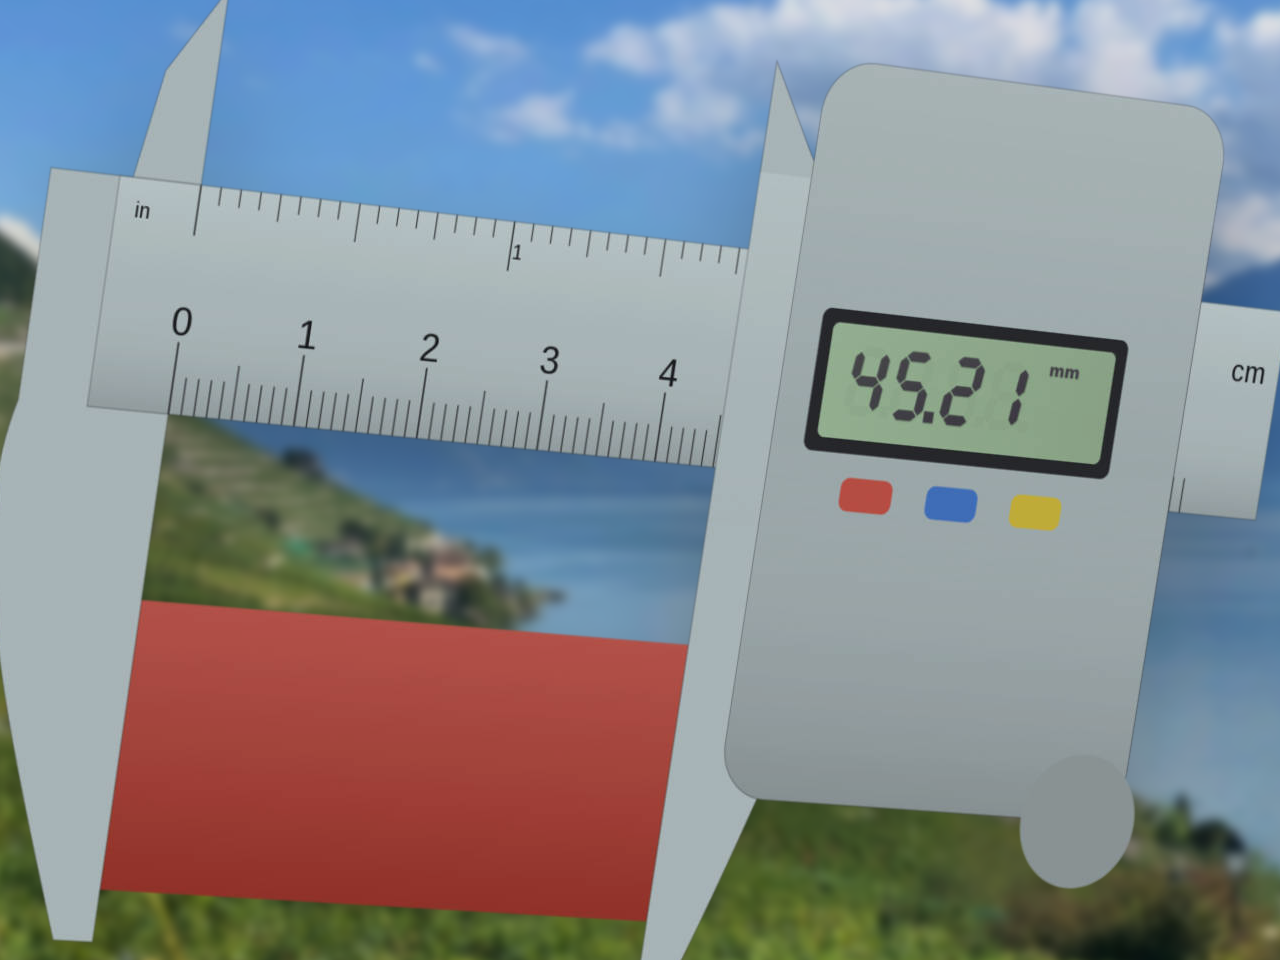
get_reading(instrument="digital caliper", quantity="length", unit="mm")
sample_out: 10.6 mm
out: 45.21 mm
